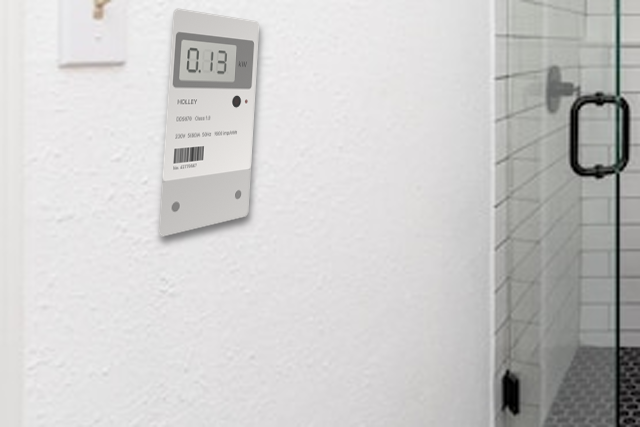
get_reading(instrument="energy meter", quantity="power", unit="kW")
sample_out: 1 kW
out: 0.13 kW
